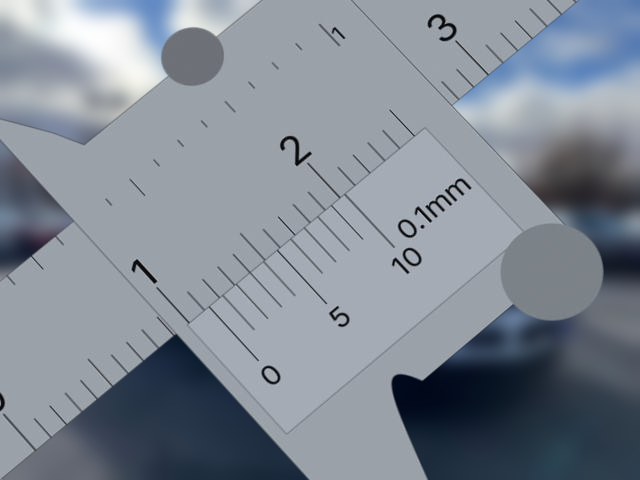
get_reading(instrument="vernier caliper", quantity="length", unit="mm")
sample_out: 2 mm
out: 11.3 mm
